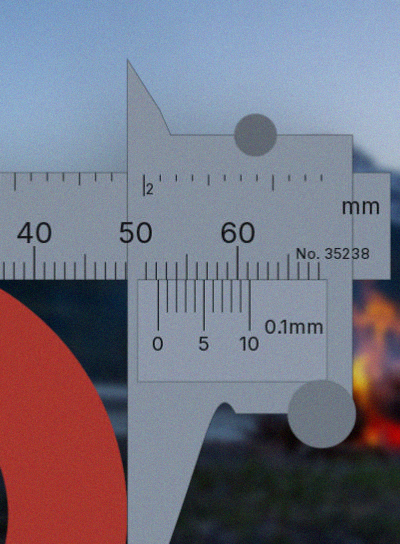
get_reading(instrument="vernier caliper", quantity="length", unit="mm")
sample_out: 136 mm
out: 52.2 mm
